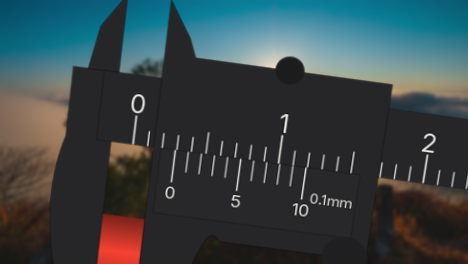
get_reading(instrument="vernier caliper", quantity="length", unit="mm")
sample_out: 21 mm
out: 2.9 mm
